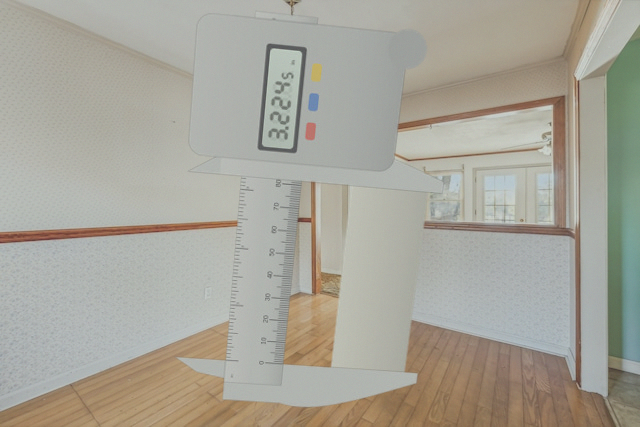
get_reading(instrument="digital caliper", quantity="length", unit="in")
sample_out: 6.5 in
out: 3.2245 in
